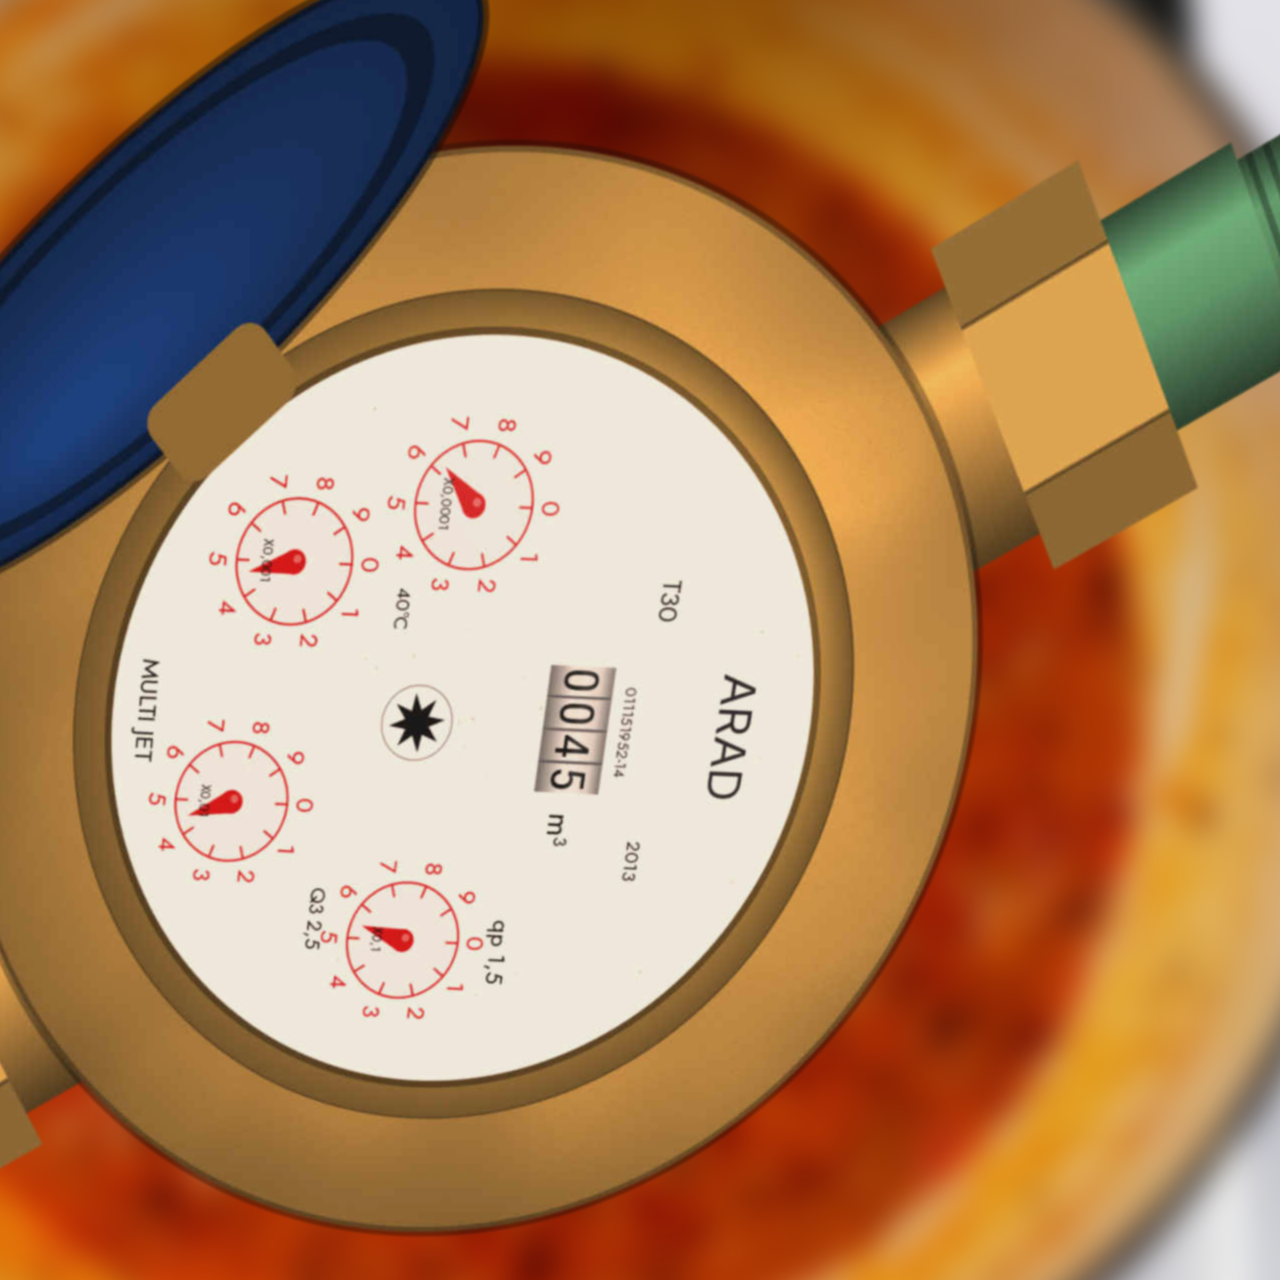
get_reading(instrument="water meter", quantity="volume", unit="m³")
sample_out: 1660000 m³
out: 45.5446 m³
